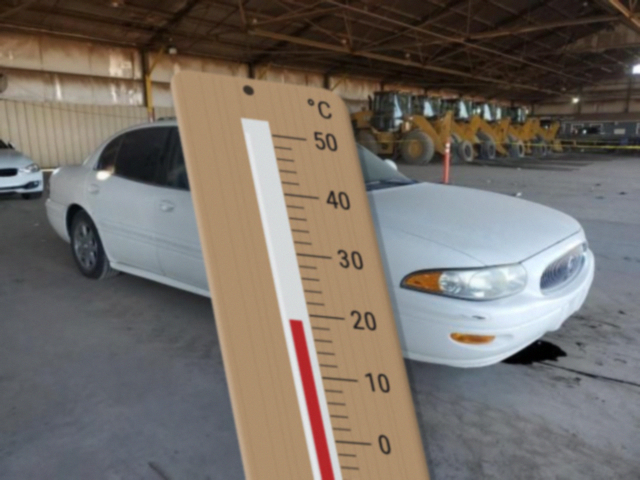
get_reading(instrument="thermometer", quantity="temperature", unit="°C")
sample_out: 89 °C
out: 19 °C
